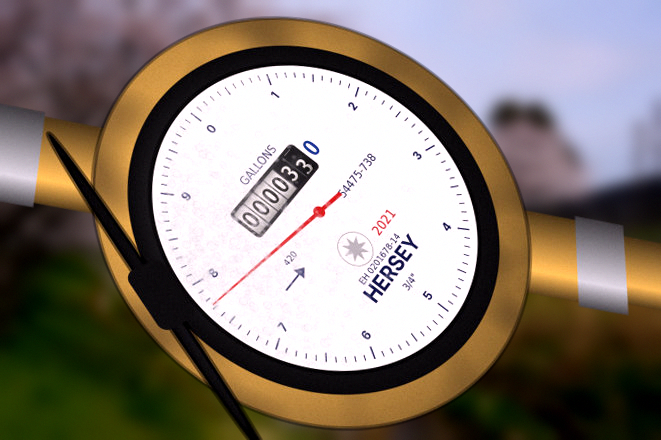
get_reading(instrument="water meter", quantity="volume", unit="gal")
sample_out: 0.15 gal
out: 327.7 gal
